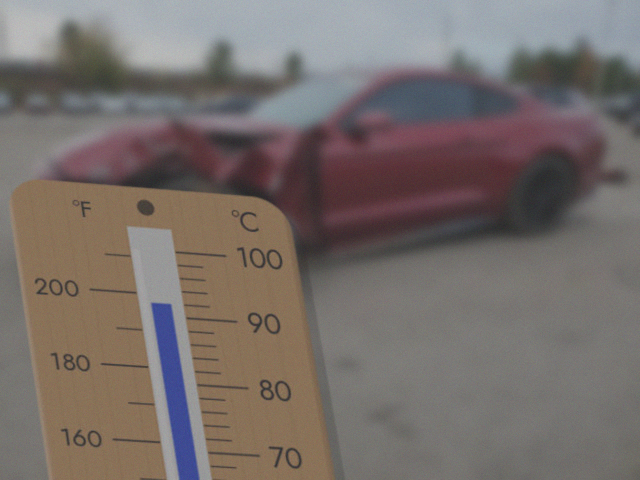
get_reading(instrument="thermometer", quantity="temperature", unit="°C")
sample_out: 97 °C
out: 92 °C
